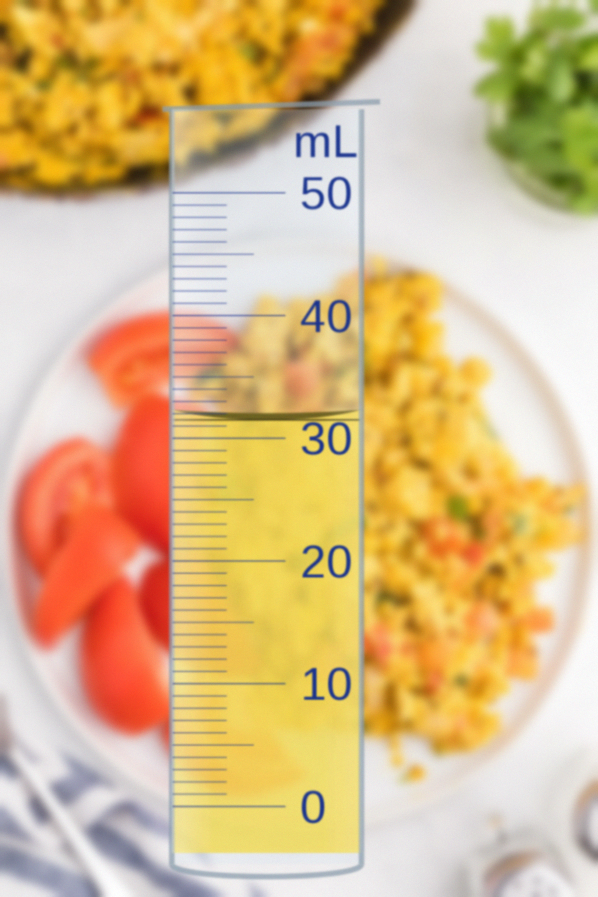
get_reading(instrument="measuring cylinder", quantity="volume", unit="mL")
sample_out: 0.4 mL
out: 31.5 mL
